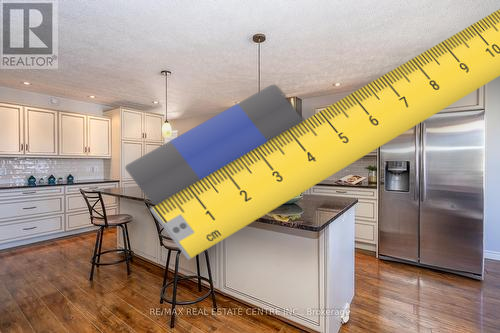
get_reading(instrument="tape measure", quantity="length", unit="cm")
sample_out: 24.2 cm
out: 4.5 cm
